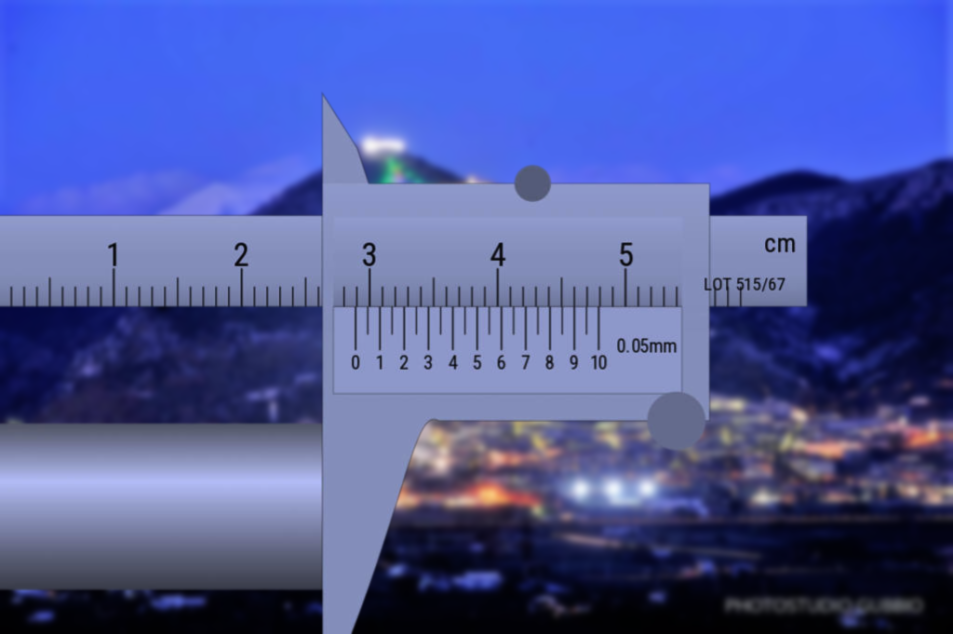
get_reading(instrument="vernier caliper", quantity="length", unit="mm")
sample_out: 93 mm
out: 28.9 mm
